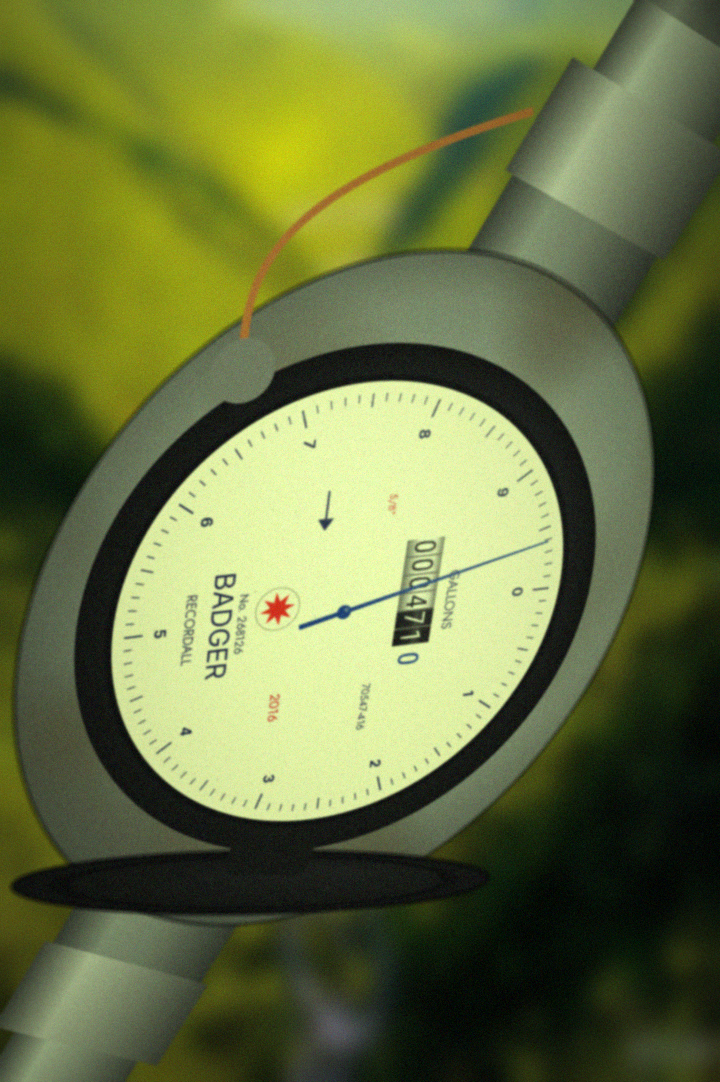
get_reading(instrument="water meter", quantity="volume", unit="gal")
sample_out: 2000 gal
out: 4709.6 gal
